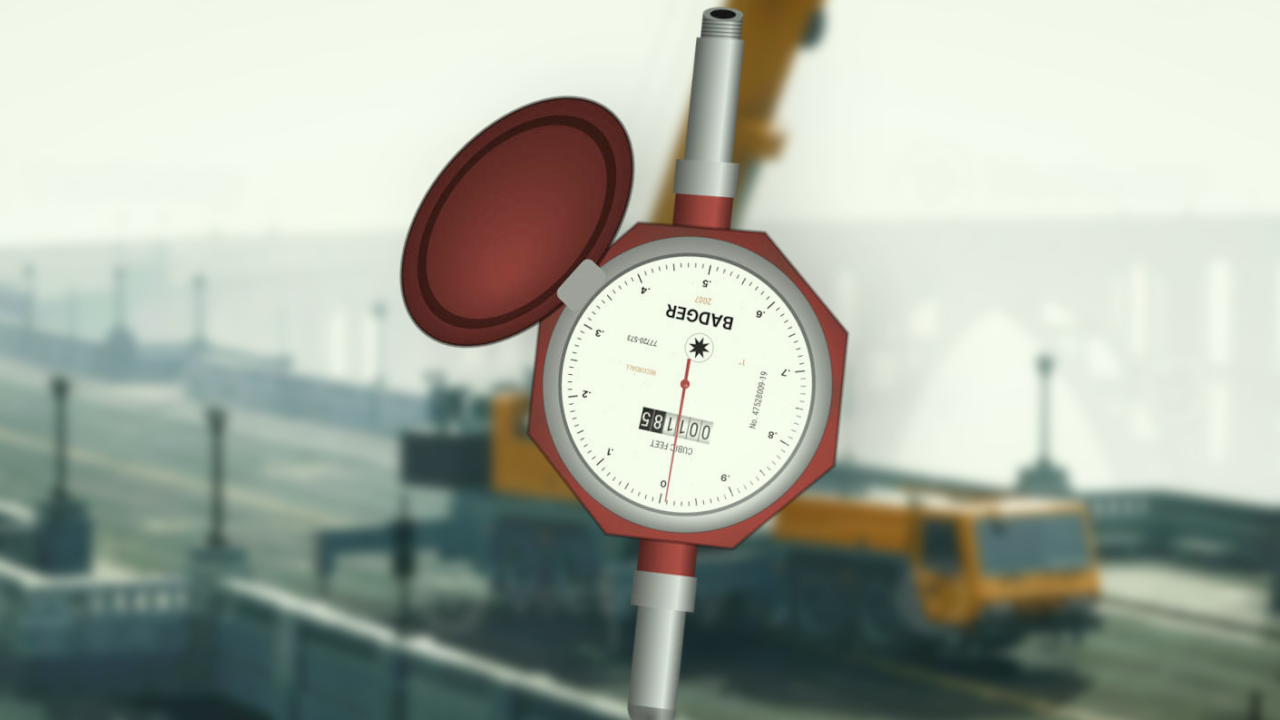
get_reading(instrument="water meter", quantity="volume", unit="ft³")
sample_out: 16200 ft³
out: 1184.99 ft³
